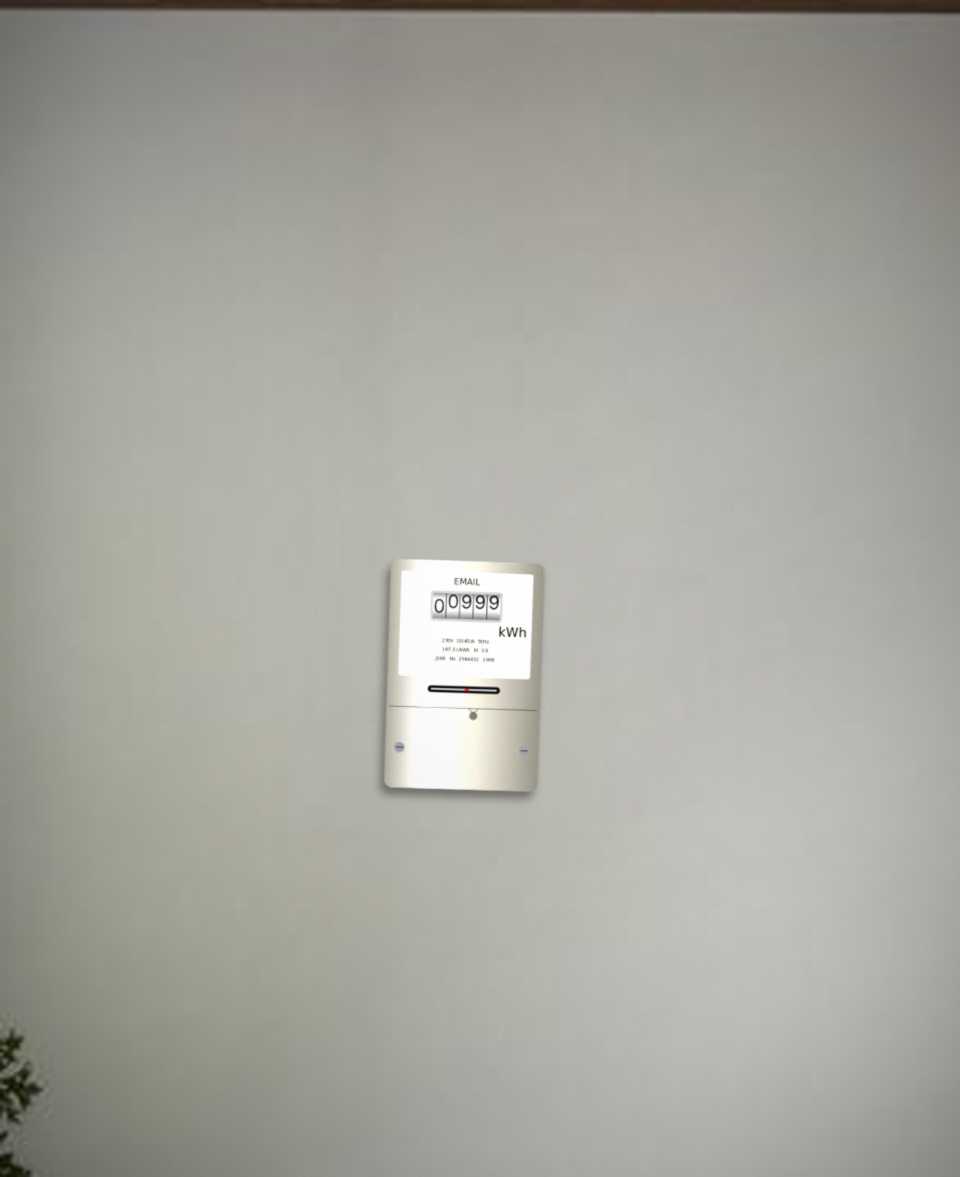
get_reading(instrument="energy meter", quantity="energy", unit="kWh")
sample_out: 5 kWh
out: 999 kWh
